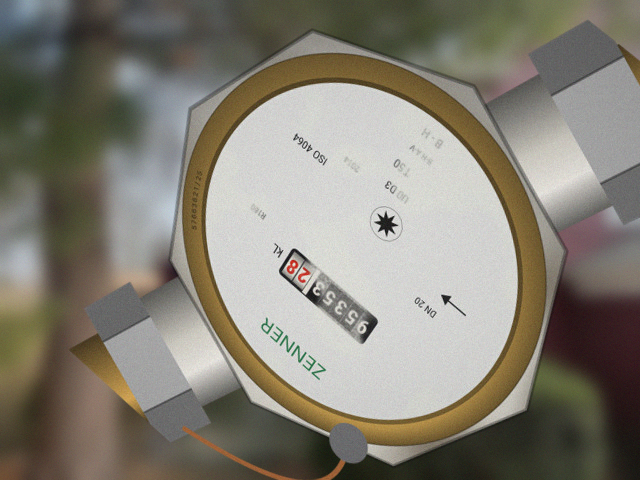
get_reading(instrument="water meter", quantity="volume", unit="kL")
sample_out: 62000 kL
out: 95353.28 kL
